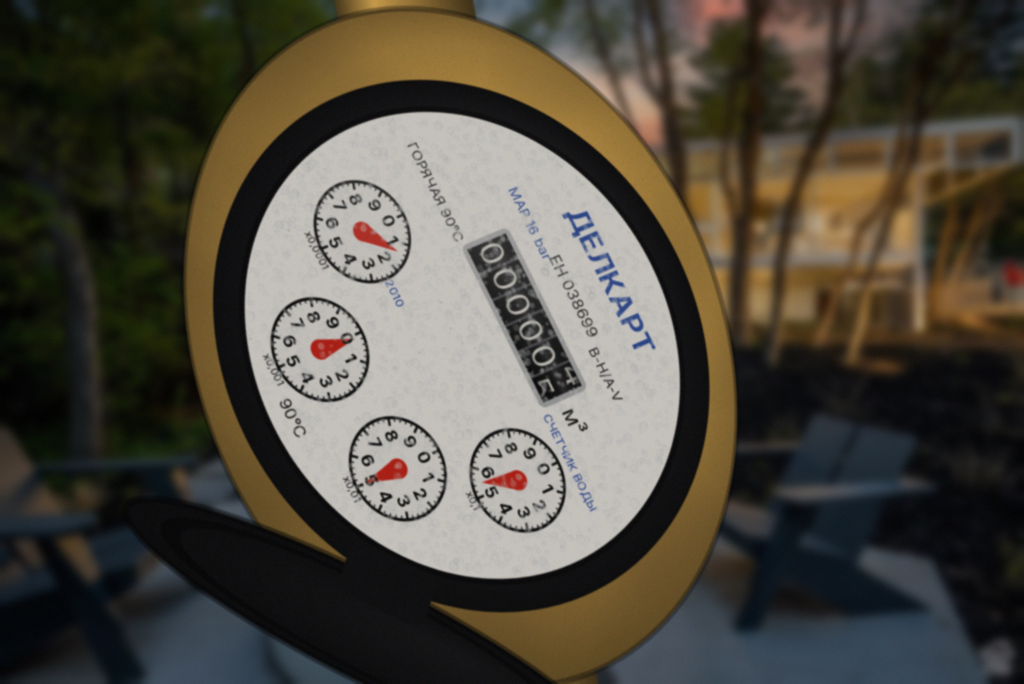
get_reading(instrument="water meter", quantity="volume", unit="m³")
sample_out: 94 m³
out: 4.5501 m³
